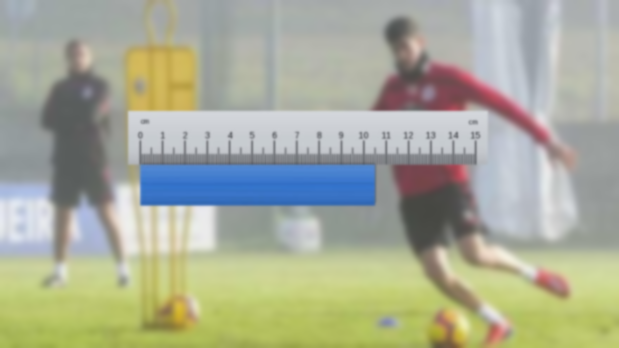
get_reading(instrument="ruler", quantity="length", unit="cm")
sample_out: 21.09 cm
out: 10.5 cm
